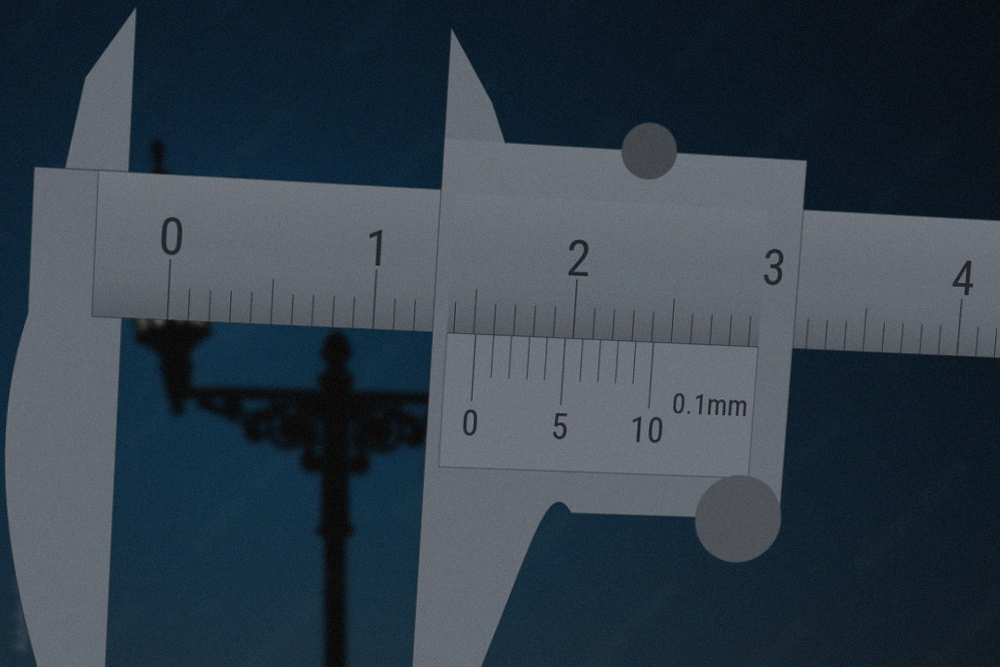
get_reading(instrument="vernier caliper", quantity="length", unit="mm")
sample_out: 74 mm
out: 15.1 mm
